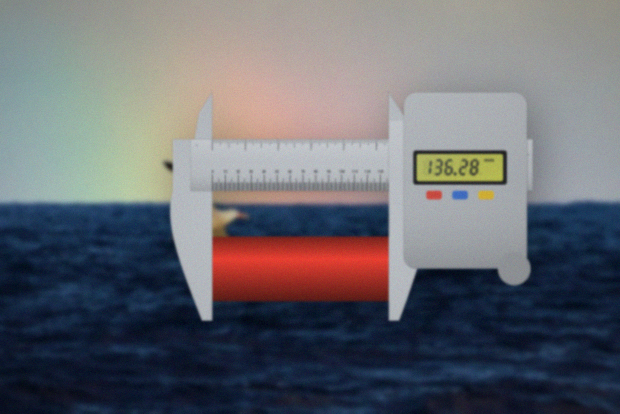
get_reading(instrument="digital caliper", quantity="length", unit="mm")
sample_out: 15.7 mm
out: 136.28 mm
